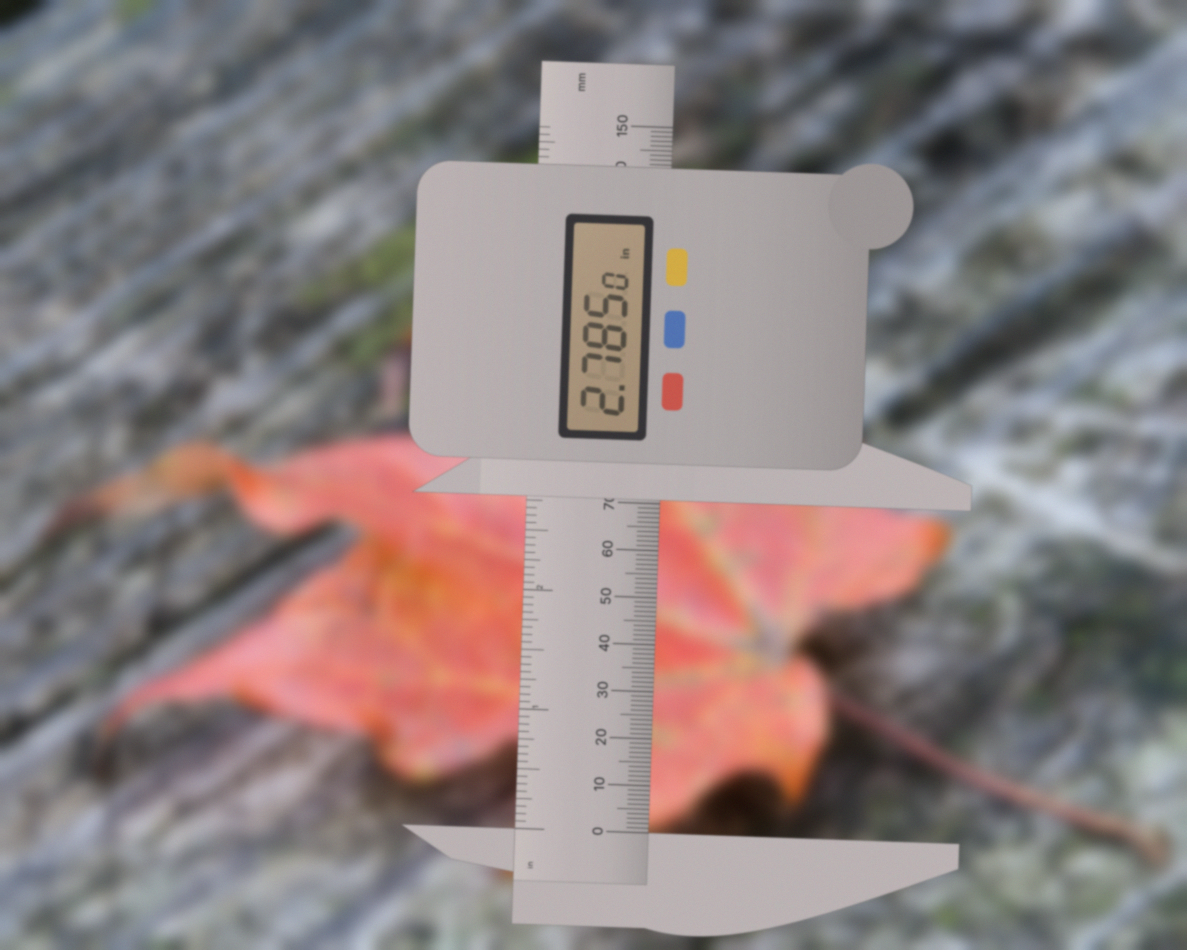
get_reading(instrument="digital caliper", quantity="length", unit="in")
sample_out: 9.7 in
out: 2.7850 in
